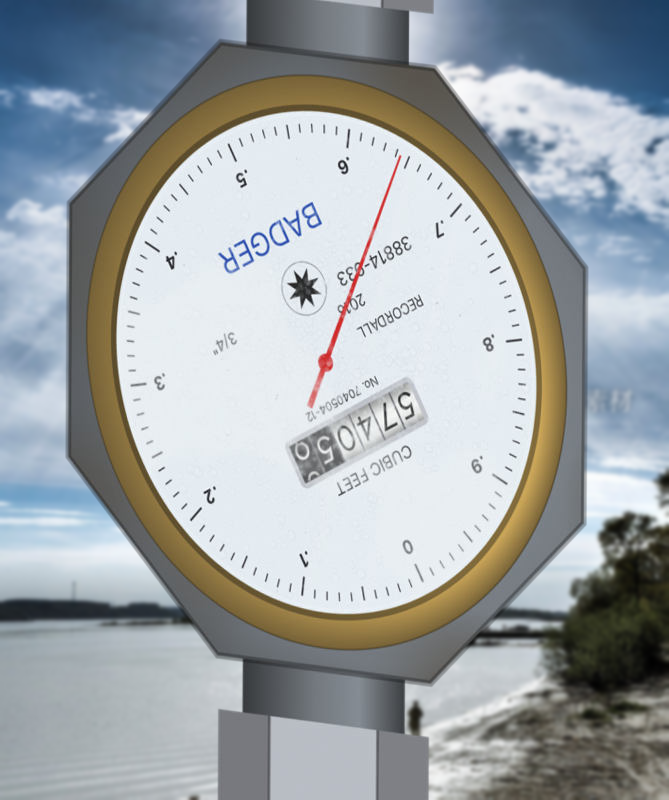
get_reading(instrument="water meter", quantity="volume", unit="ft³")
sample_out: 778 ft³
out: 574058.64 ft³
